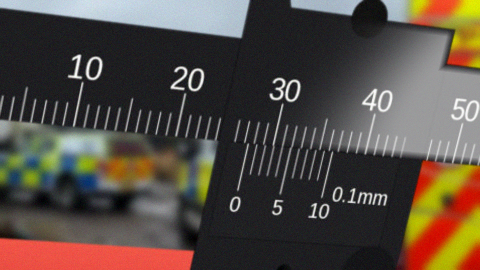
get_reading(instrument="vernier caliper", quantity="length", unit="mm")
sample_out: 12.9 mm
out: 27.4 mm
